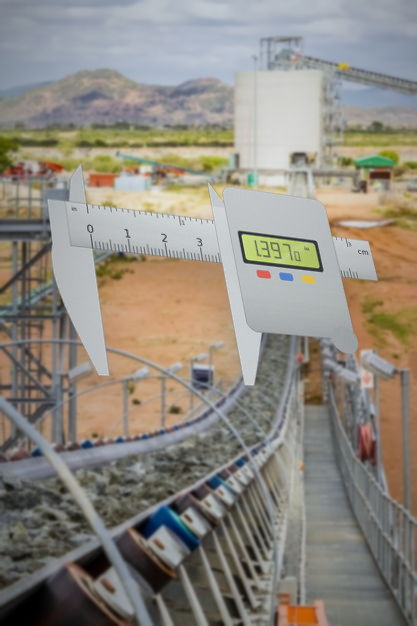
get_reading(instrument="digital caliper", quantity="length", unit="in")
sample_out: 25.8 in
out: 1.3970 in
